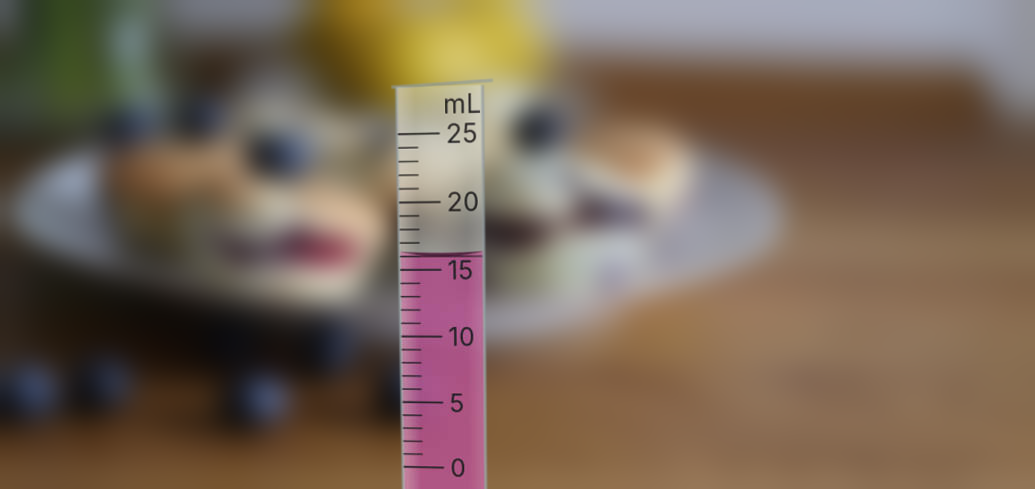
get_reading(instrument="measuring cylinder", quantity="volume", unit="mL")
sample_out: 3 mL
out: 16 mL
